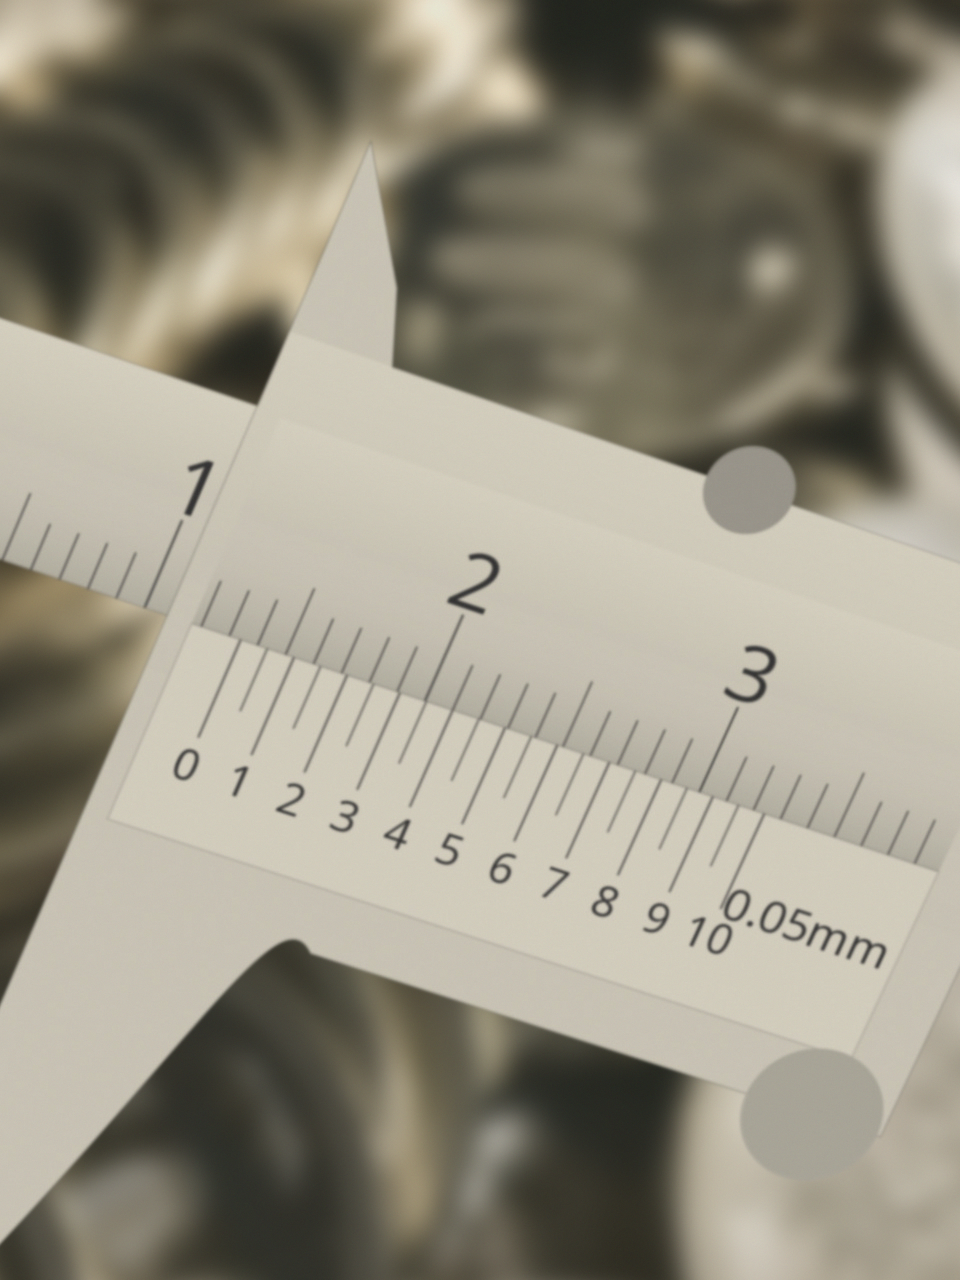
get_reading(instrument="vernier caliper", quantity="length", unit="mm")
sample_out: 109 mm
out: 13.4 mm
